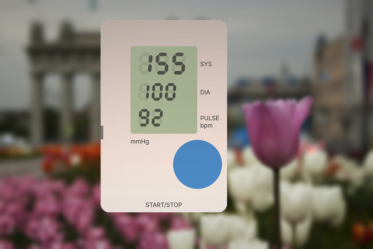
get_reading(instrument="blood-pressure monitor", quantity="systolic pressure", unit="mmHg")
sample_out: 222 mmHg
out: 155 mmHg
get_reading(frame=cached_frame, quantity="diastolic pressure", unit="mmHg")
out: 100 mmHg
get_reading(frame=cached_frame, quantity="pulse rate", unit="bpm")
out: 92 bpm
